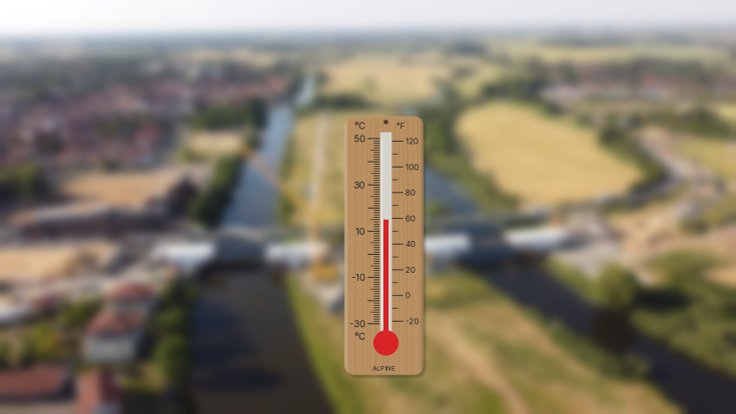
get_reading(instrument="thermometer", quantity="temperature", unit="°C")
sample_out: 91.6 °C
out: 15 °C
